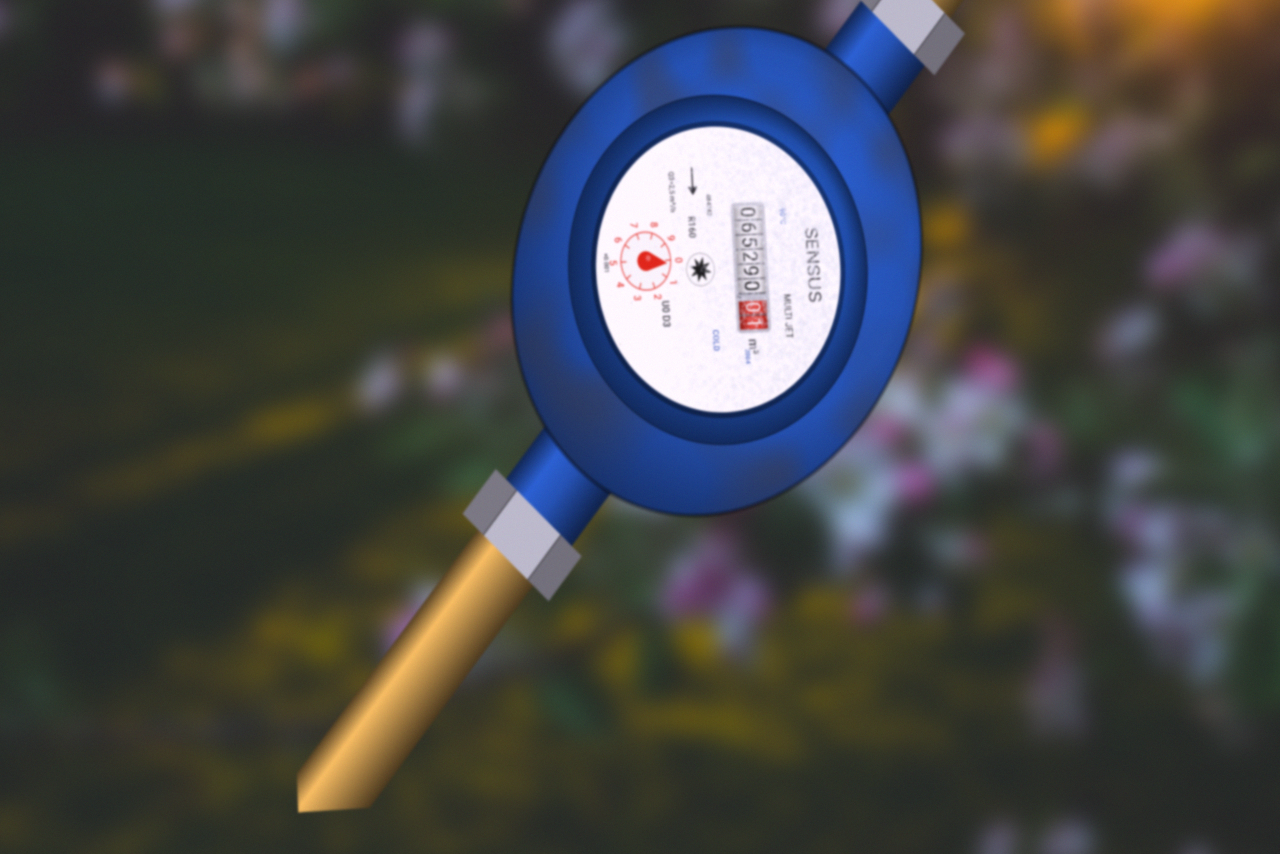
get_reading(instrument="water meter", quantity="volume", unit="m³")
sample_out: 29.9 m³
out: 65290.010 m³
